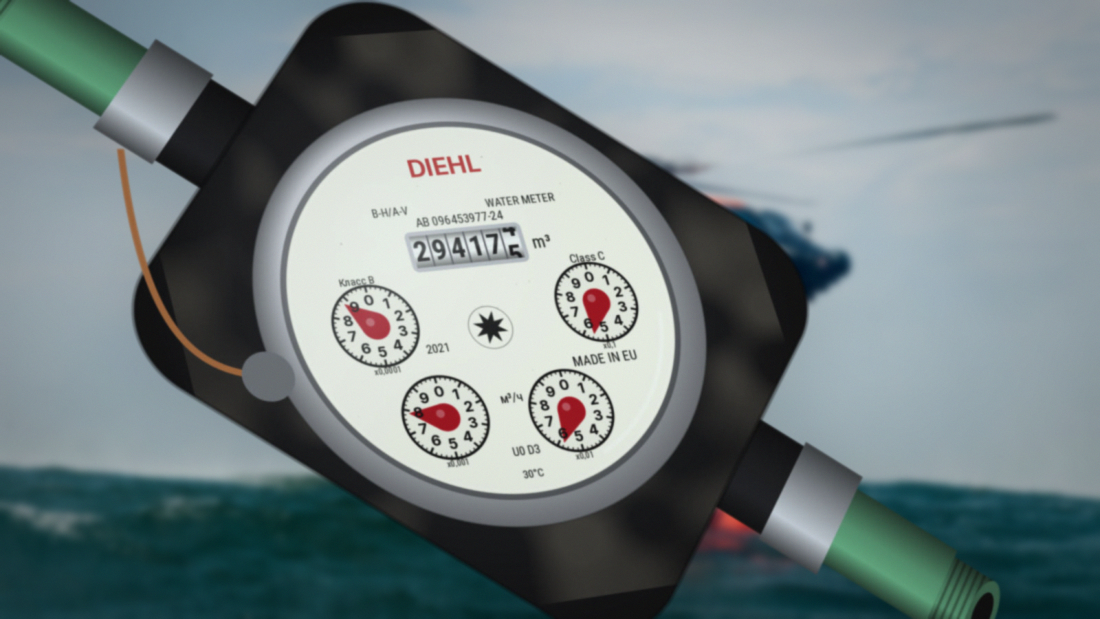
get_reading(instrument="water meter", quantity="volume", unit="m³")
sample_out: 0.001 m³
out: 294174.5578 m³
